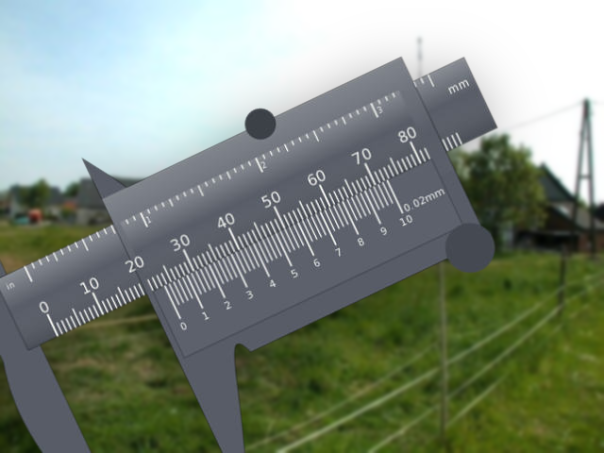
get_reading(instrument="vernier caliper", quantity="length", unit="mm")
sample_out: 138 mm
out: 23.5 mm
